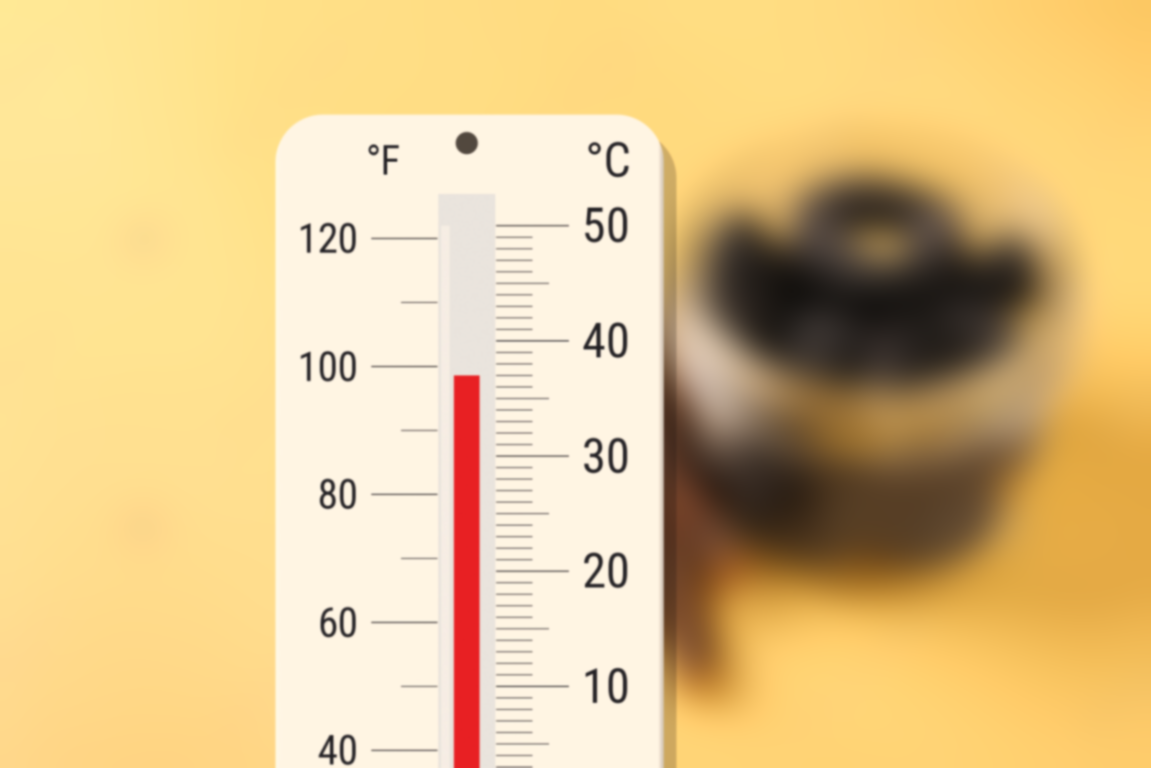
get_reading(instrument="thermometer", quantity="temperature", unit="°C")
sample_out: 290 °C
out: 37 °C
